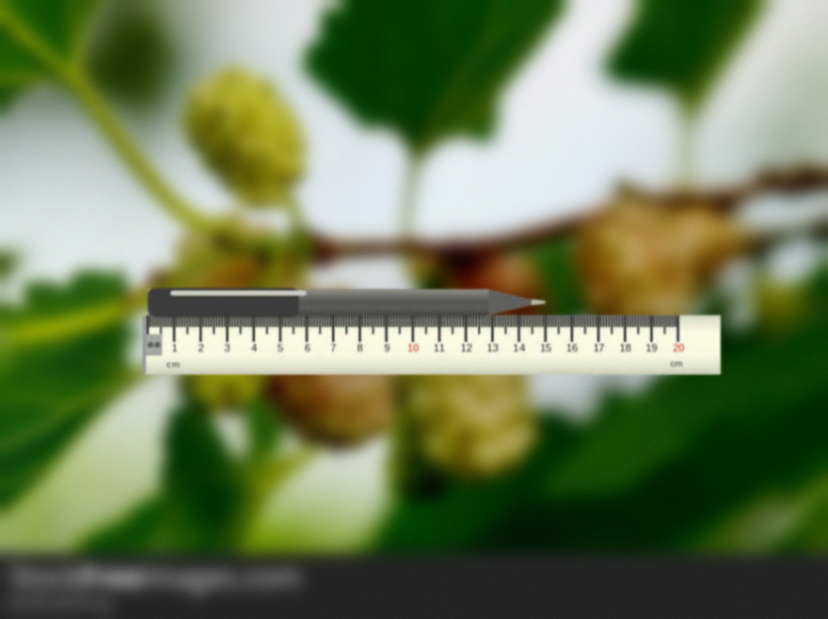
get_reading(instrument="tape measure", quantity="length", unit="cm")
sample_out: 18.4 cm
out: 15 cm
